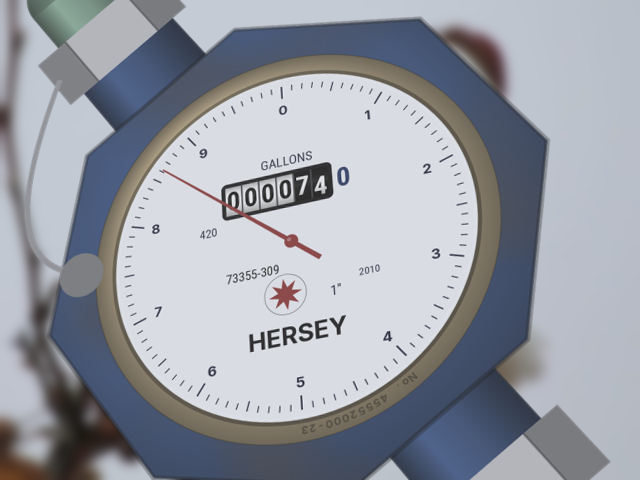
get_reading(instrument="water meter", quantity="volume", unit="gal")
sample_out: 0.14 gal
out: 738.6 gal
